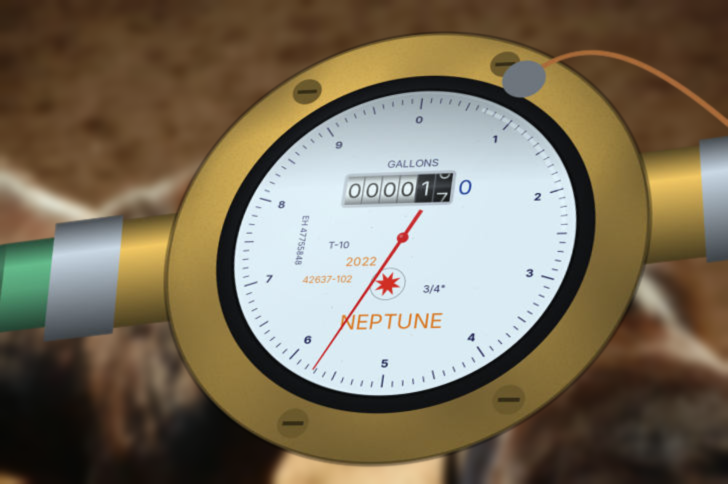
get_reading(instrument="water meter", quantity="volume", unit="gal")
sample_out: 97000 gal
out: 165.7 gal
